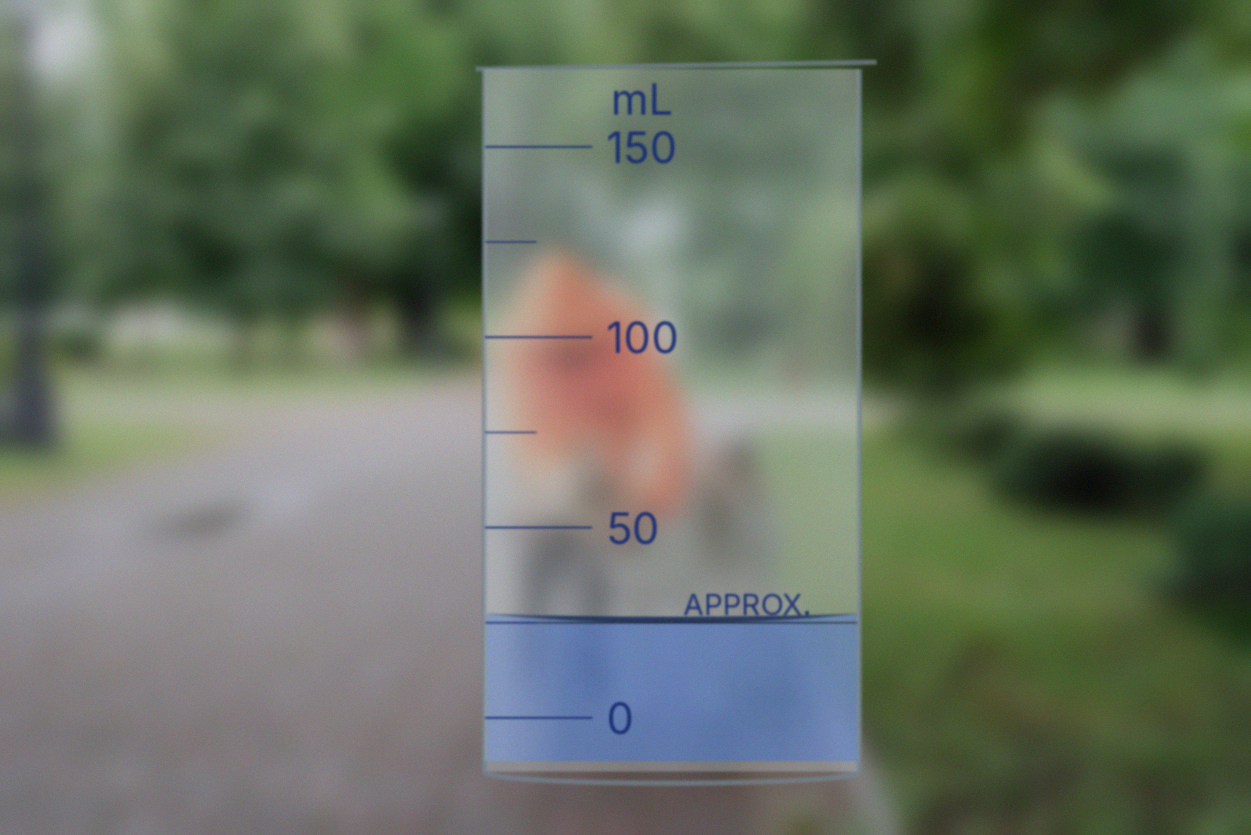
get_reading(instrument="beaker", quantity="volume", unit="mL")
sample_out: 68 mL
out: 25 mL
